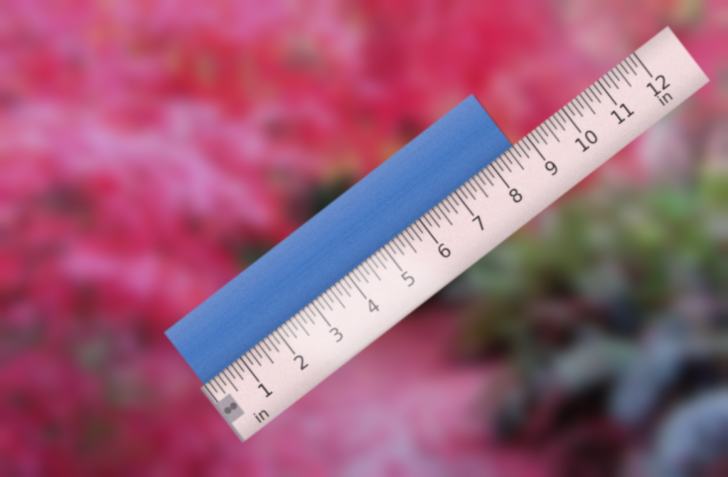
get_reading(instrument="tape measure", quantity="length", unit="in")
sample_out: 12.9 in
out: 8.625 in
